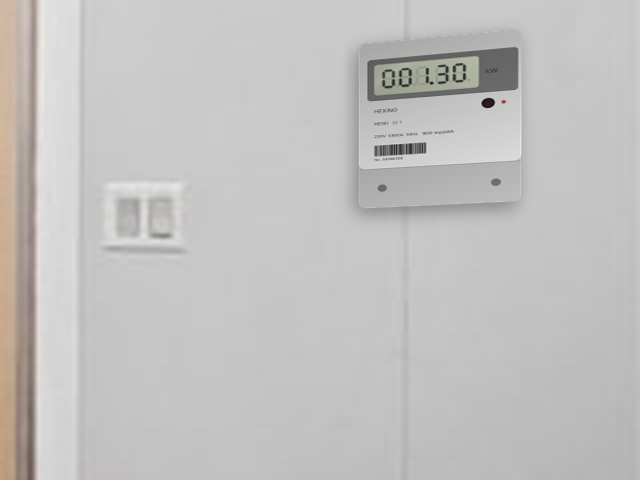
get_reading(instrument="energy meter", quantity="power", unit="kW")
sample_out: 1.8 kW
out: 1.30 kW
